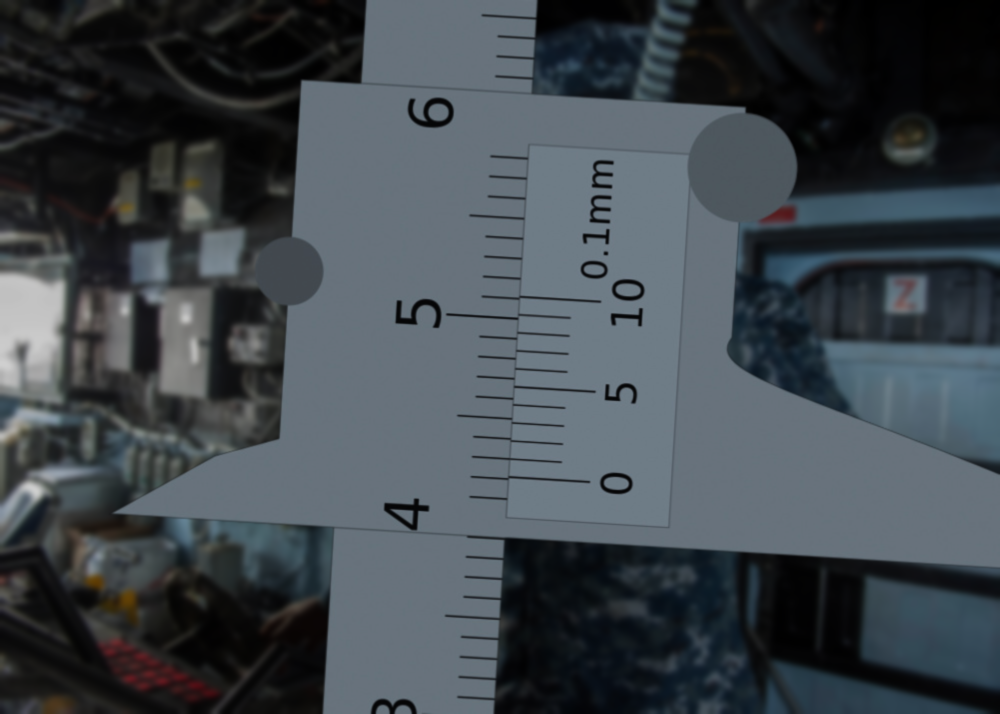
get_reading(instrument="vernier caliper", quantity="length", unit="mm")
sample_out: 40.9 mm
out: 42.1 mm
